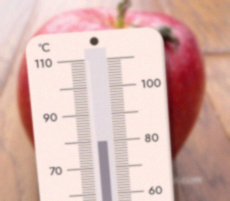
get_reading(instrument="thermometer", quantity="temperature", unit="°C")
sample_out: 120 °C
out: 80 °C
